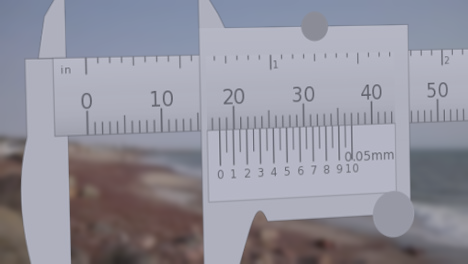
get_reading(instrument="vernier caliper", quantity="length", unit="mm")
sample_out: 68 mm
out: 18.0 mm
